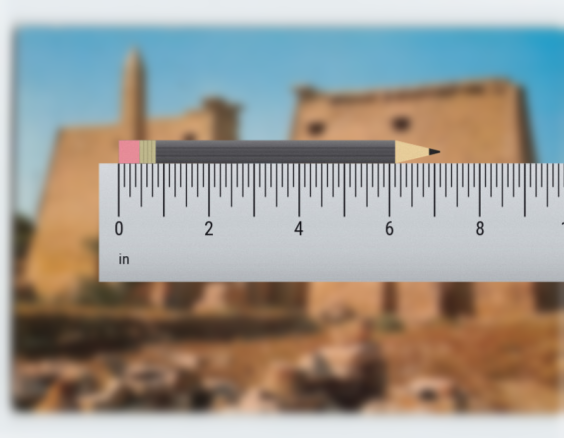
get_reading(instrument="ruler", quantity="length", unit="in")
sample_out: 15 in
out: 7.125 in
